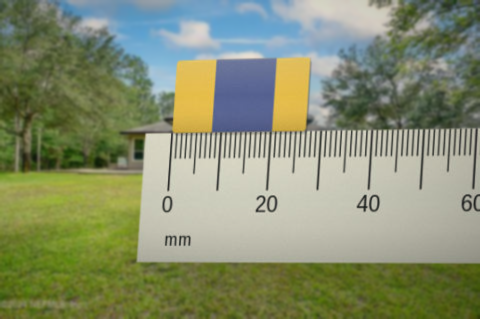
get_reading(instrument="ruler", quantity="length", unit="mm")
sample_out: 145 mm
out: 27 mm
